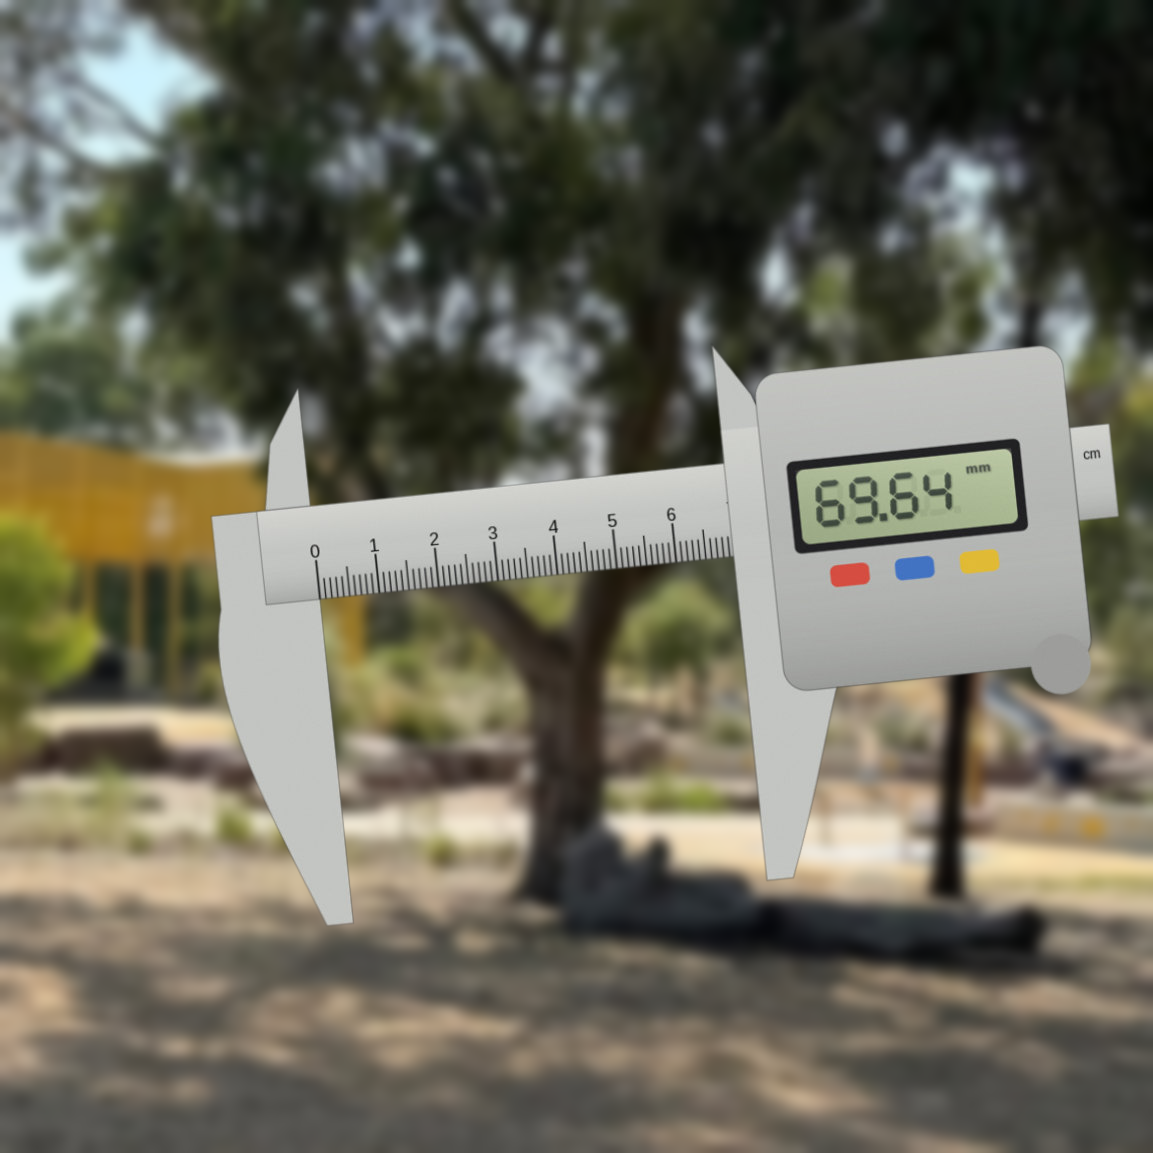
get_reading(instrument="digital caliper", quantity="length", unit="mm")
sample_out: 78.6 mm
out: 69.64 mm
